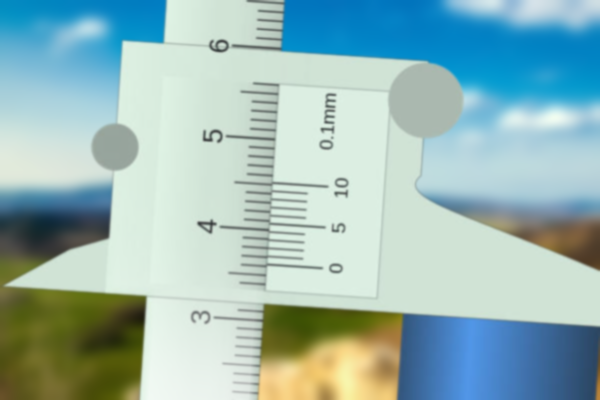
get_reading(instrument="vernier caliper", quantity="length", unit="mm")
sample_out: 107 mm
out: 36.2 mm
